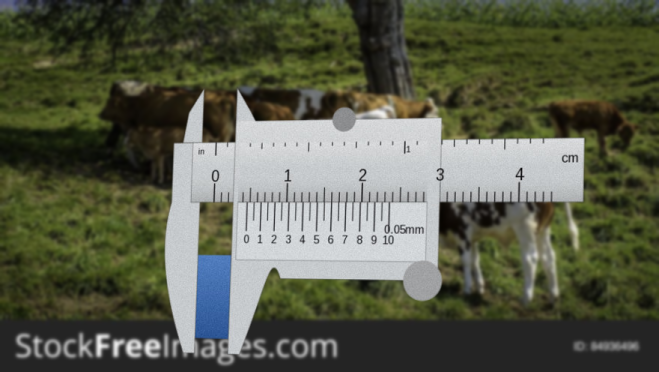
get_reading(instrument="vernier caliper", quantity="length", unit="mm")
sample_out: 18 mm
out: 4.6 mm
